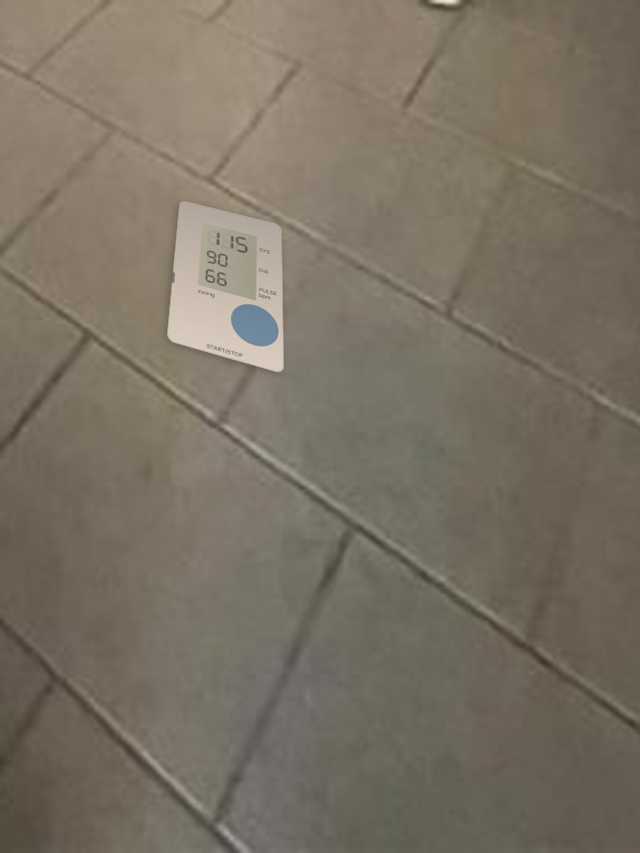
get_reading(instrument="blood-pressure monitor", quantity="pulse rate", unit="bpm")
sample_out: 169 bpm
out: 66 bpm
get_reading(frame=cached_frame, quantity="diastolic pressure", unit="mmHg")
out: 90 mmHg
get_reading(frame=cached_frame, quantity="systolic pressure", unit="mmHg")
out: 115 mmHg
